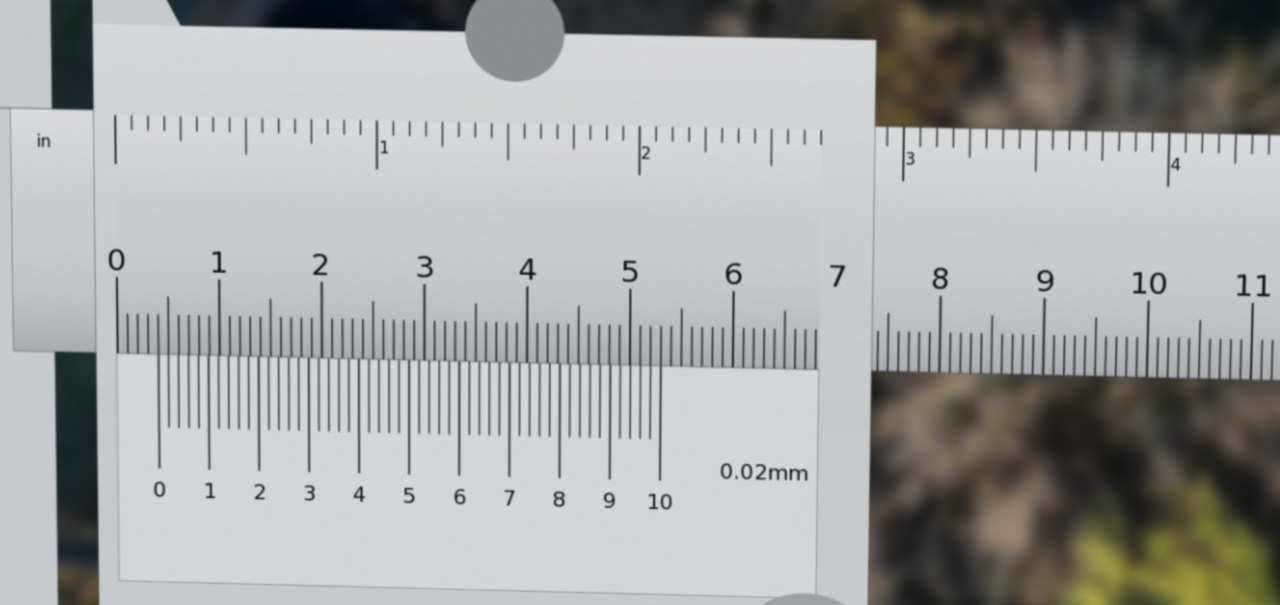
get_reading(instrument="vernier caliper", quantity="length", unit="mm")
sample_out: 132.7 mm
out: 4.0 mm
